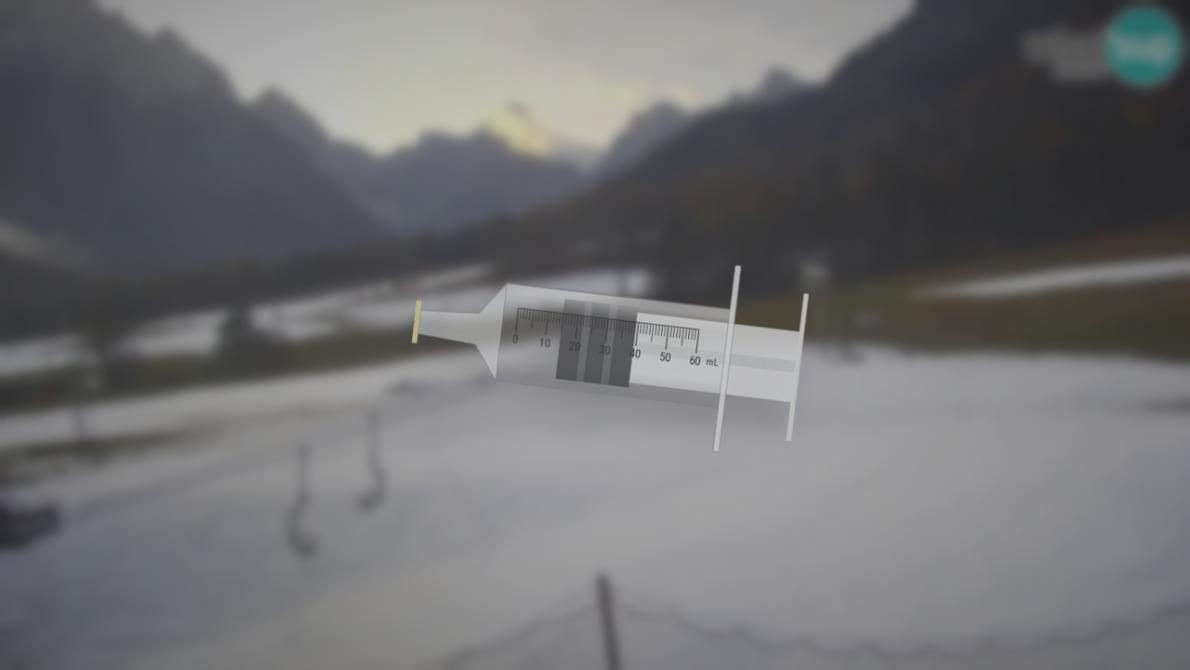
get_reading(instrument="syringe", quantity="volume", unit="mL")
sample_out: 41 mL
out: 15 mL
